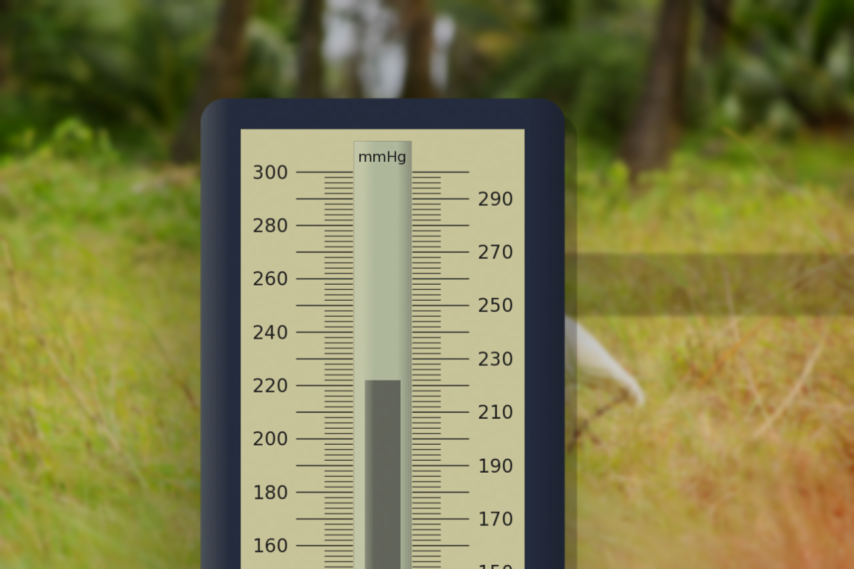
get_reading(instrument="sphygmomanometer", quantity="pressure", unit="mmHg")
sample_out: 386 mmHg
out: 222 mmHg
